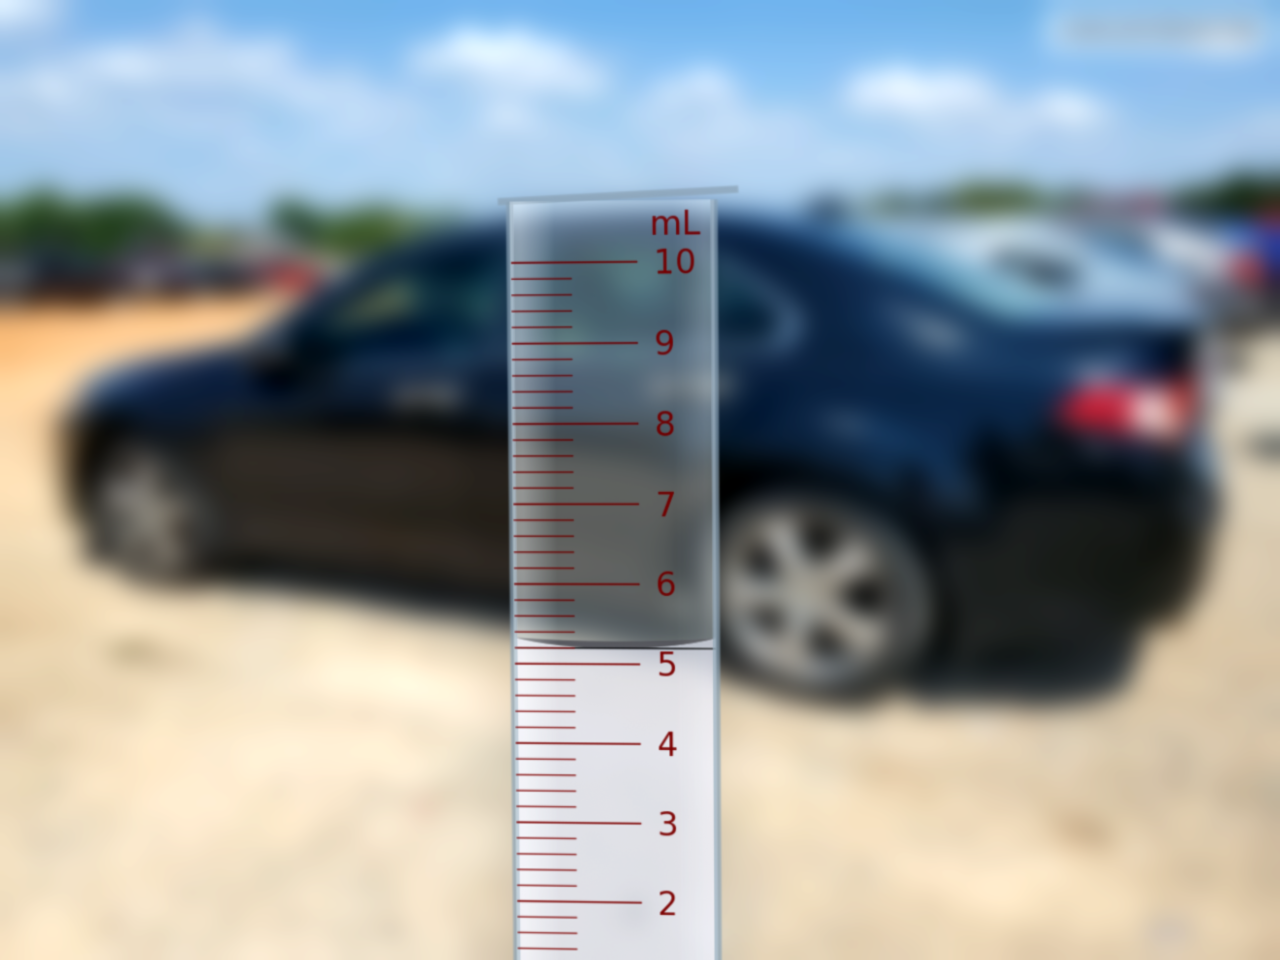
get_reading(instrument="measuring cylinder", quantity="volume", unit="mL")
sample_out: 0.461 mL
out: 5.2 mL
